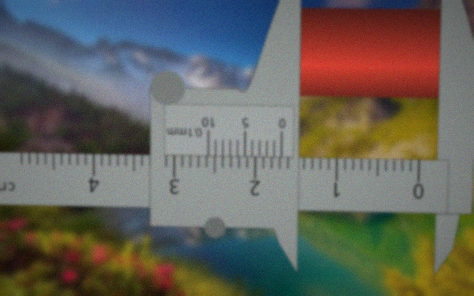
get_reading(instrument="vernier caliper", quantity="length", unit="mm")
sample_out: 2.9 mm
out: 16.8 mm
